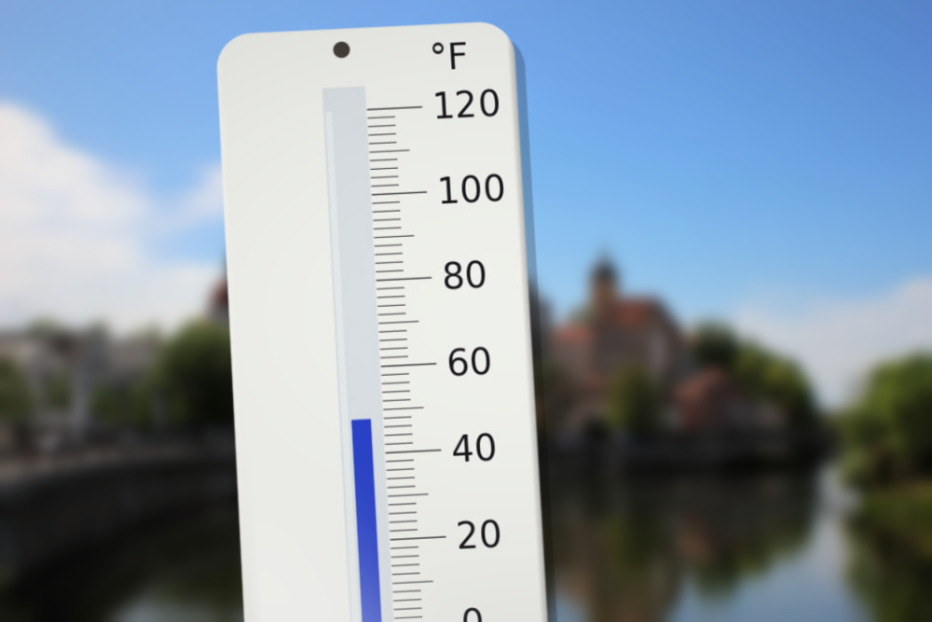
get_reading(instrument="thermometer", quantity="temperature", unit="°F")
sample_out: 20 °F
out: 48 °F
